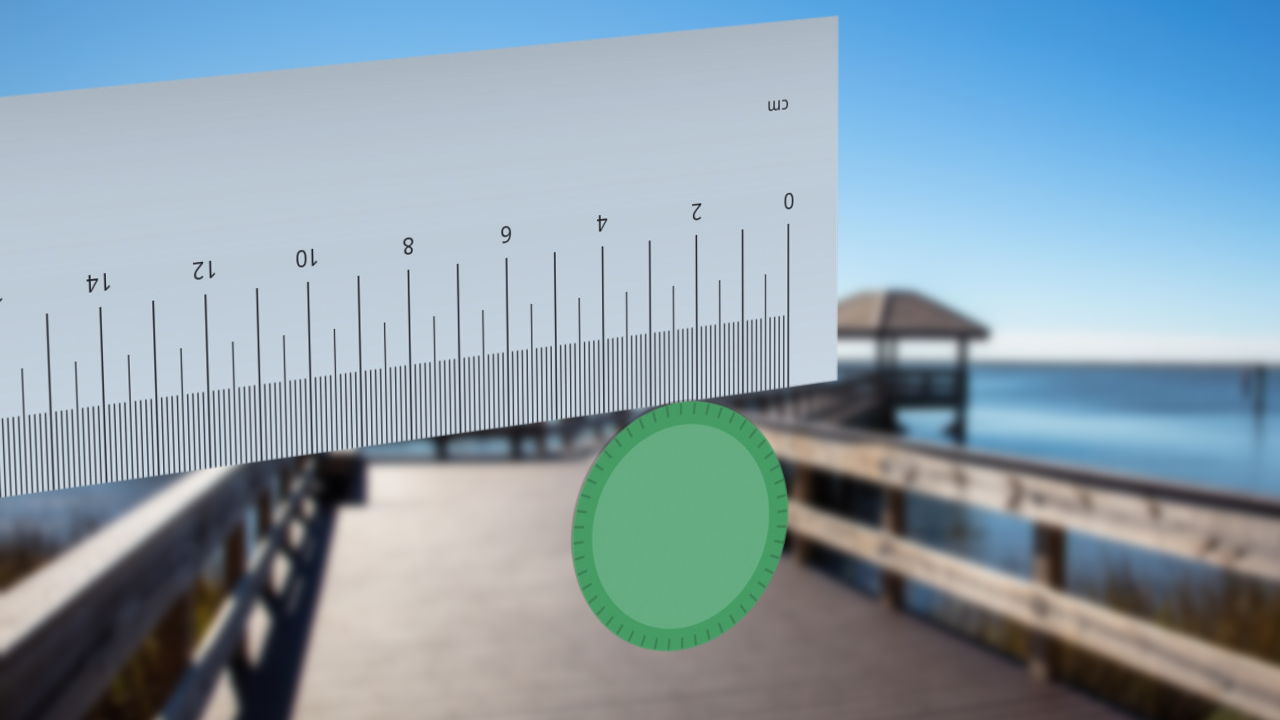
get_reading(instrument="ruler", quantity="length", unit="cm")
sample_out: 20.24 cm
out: 4.7 cm
